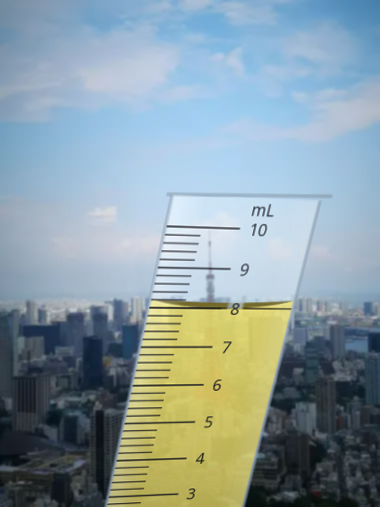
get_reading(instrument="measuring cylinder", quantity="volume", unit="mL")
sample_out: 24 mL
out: 8 mL
